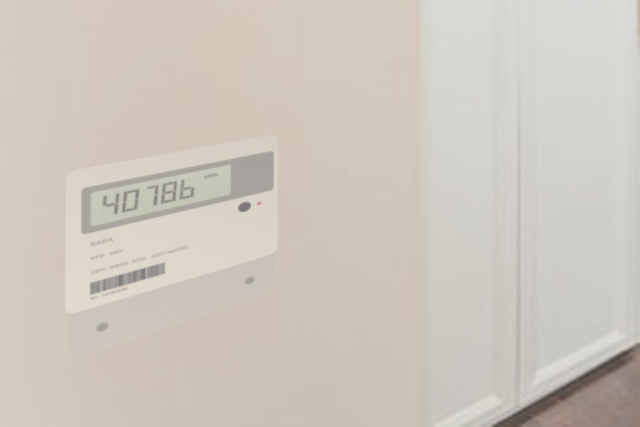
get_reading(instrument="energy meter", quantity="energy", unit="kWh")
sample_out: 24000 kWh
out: 40786 kWh
